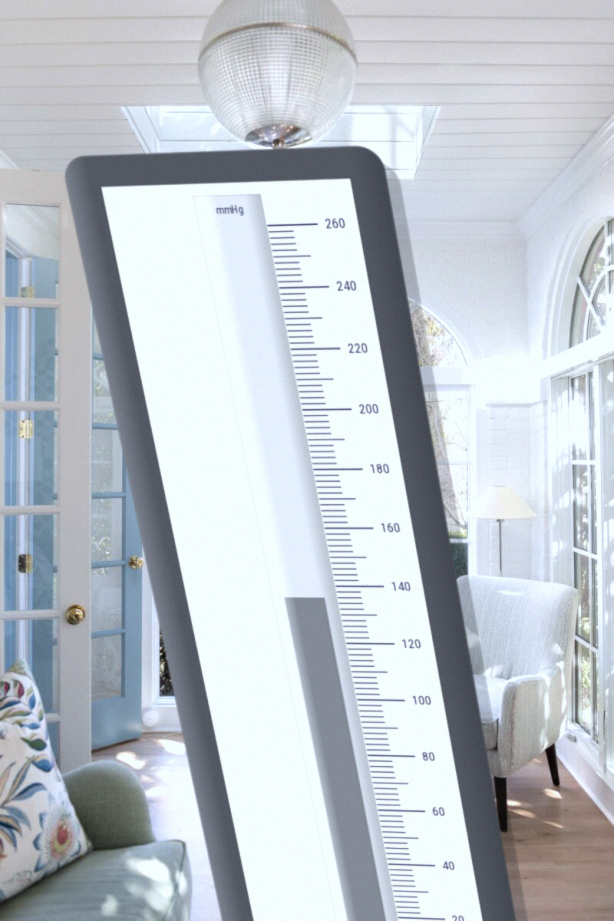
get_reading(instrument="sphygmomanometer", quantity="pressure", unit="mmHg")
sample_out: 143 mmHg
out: 136 mmHg
